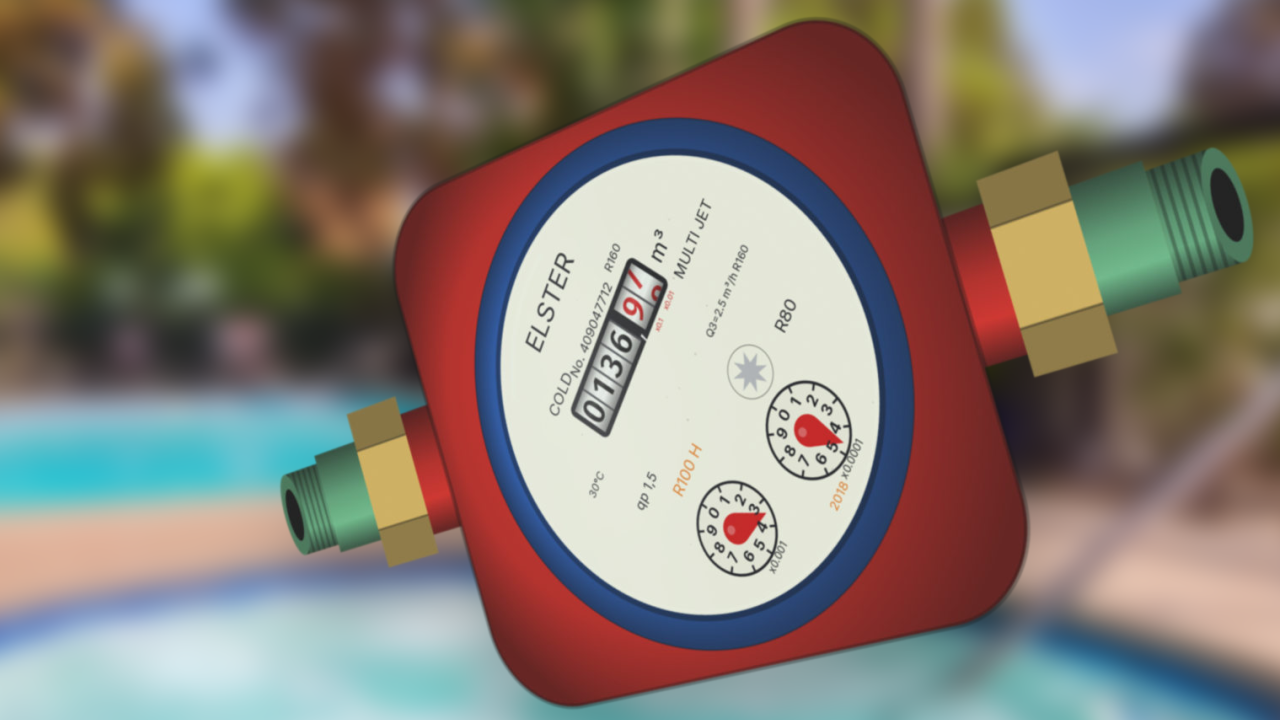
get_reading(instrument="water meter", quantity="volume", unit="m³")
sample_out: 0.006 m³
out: 136.9734 m³
